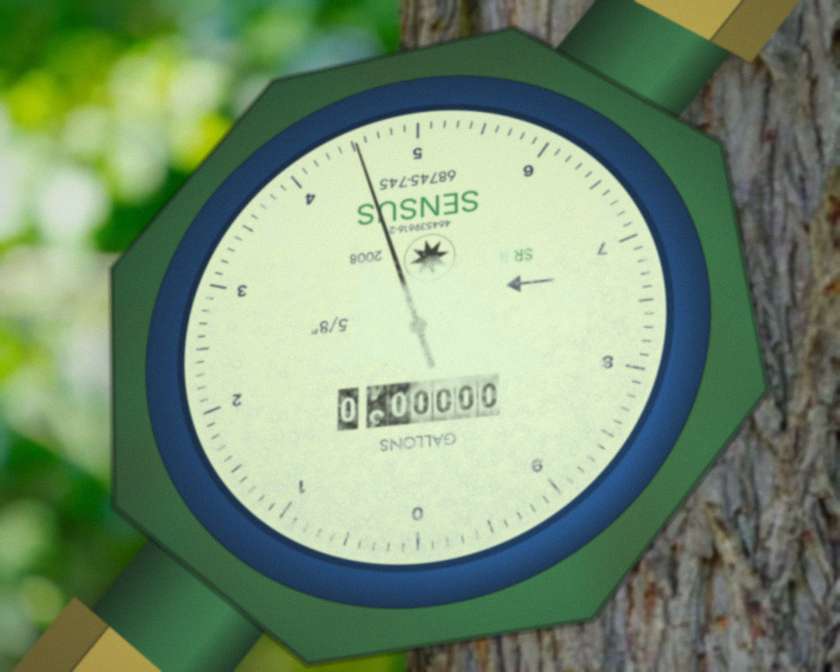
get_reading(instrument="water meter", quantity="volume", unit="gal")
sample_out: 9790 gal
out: 34.5 gal
